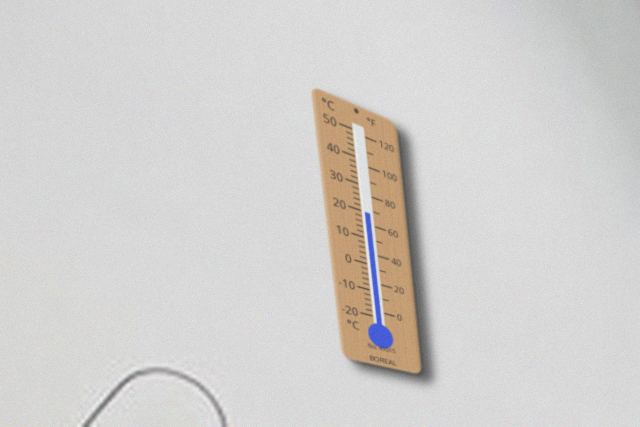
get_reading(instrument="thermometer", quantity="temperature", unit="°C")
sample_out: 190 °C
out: 20 °C
